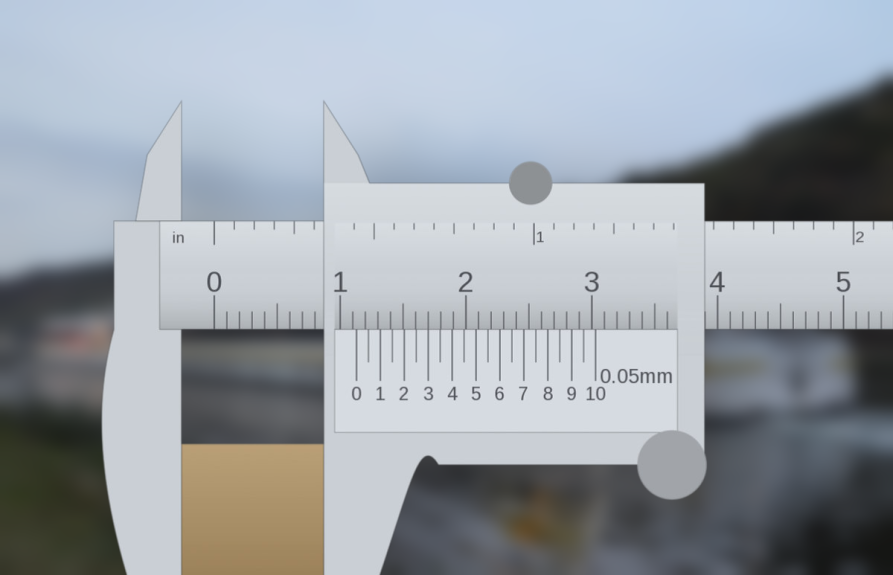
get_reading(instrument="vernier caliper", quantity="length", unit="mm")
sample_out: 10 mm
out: 11.3 mm
